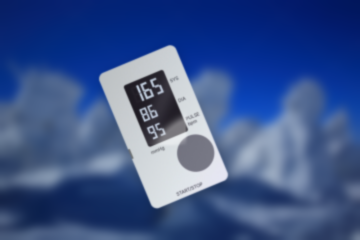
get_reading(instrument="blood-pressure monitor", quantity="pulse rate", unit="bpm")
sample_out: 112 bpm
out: 95 bpm
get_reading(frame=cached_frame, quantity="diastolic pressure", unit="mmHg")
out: 86 mmHg
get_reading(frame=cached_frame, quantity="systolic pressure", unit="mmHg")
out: 165 mmHg
